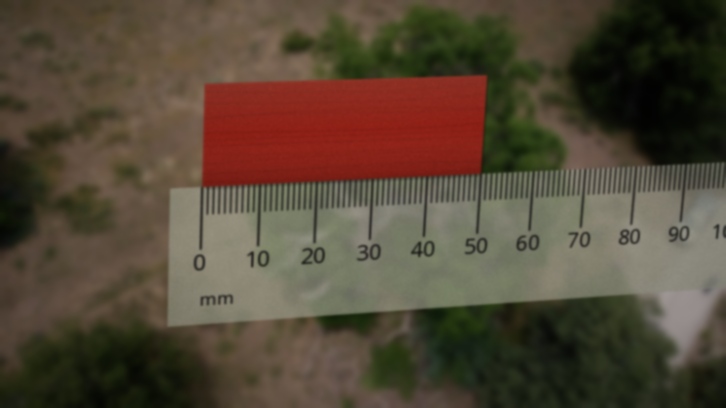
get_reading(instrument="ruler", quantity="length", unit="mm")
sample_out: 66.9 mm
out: 50 mm
